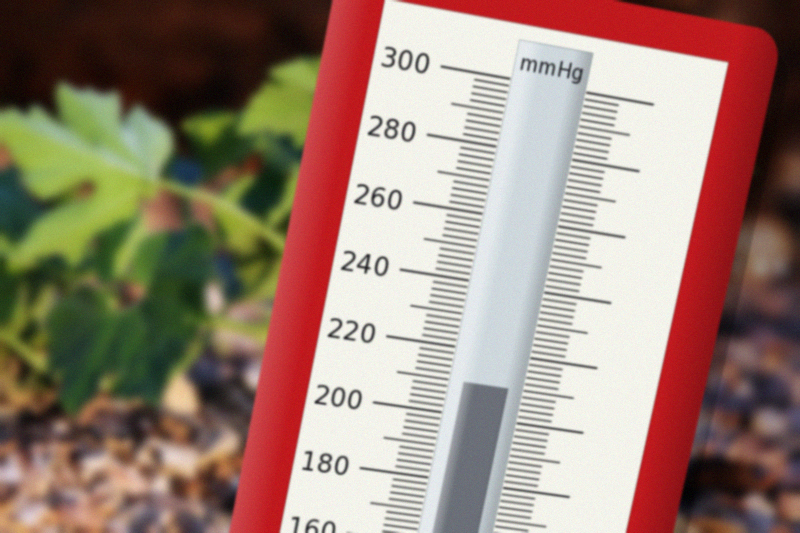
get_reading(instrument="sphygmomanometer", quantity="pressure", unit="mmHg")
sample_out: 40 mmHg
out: 210 mmHg
